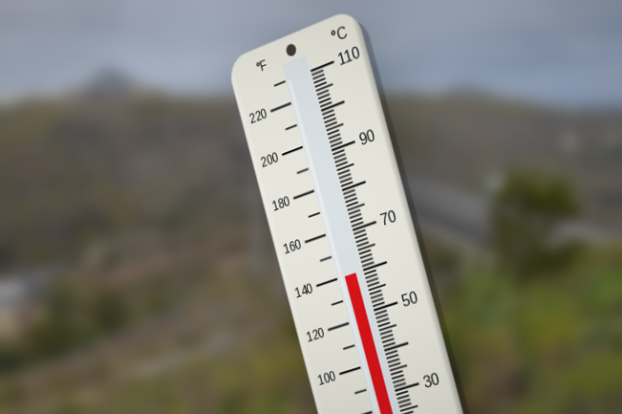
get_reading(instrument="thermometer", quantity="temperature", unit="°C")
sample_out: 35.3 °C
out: 60 °C
